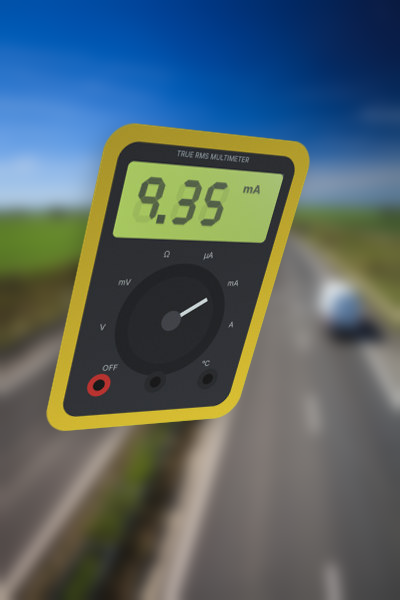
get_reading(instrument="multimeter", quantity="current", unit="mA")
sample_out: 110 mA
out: 9.35 mA
